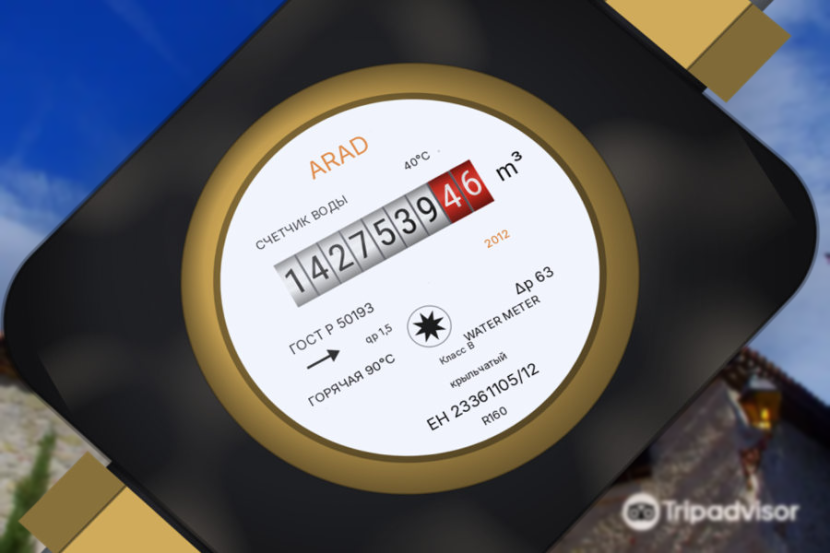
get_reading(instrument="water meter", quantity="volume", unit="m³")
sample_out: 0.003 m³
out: 1427539.46 m³
